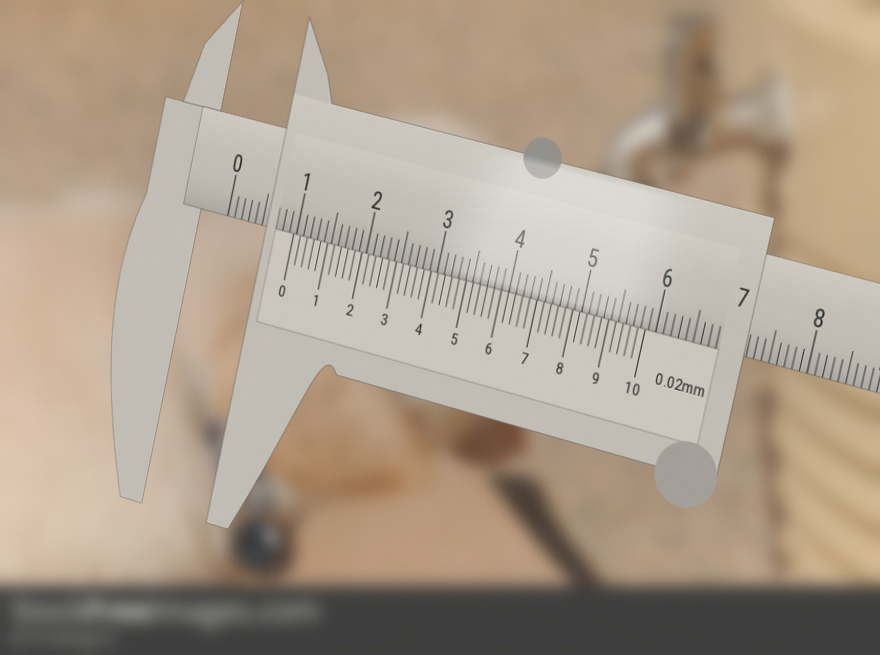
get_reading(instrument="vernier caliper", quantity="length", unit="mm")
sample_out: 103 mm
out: 9.6 mm
